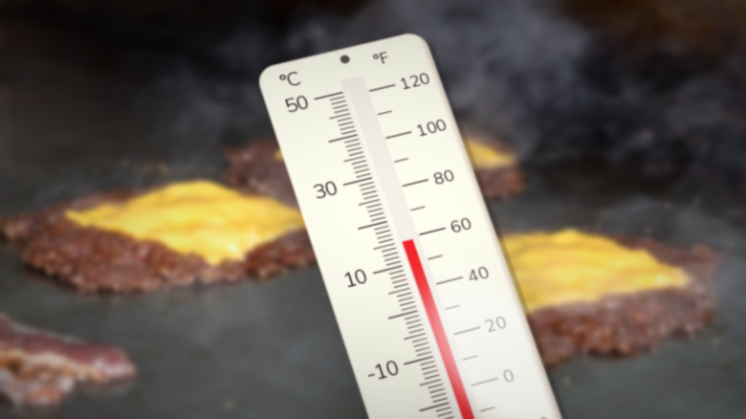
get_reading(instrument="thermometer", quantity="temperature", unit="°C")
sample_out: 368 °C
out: 15 °C
